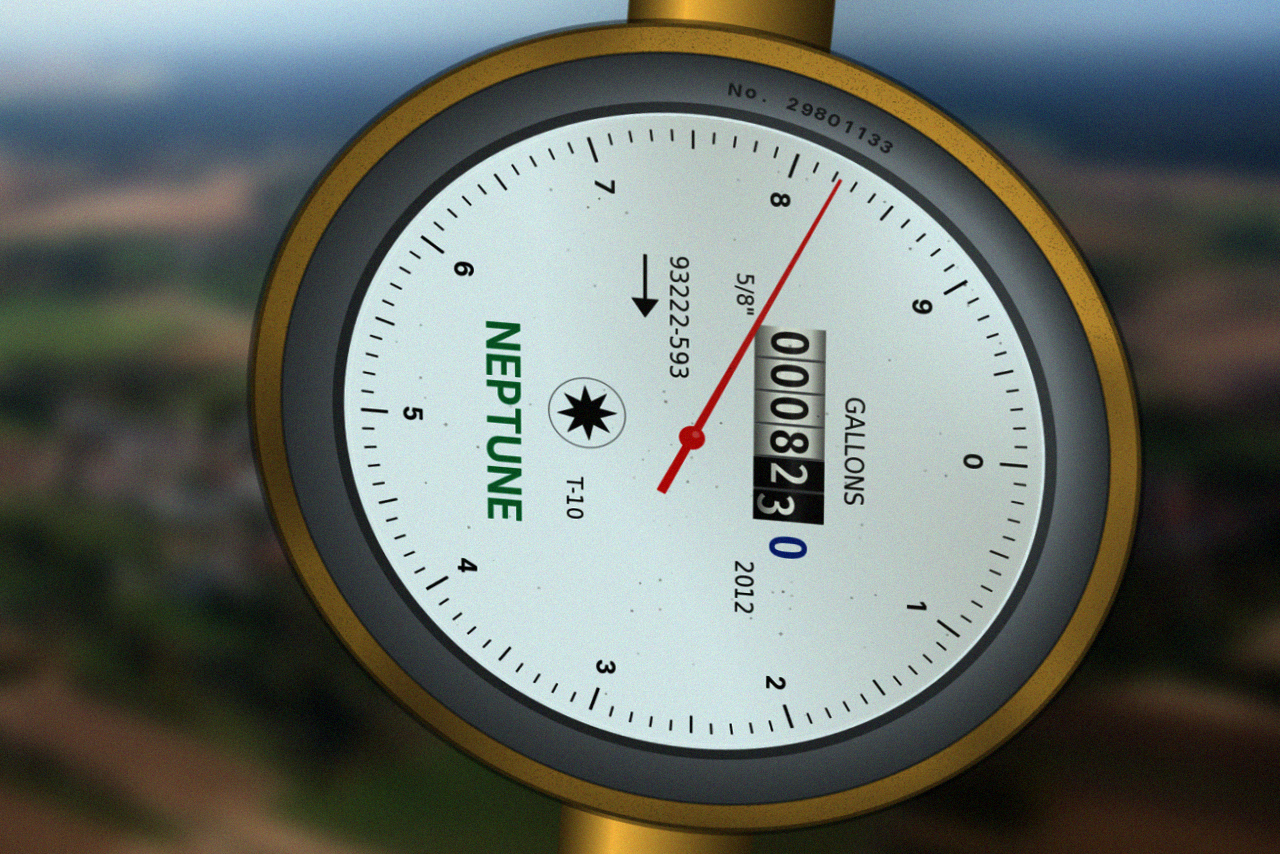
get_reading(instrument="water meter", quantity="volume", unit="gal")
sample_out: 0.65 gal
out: 8228.2 gal
